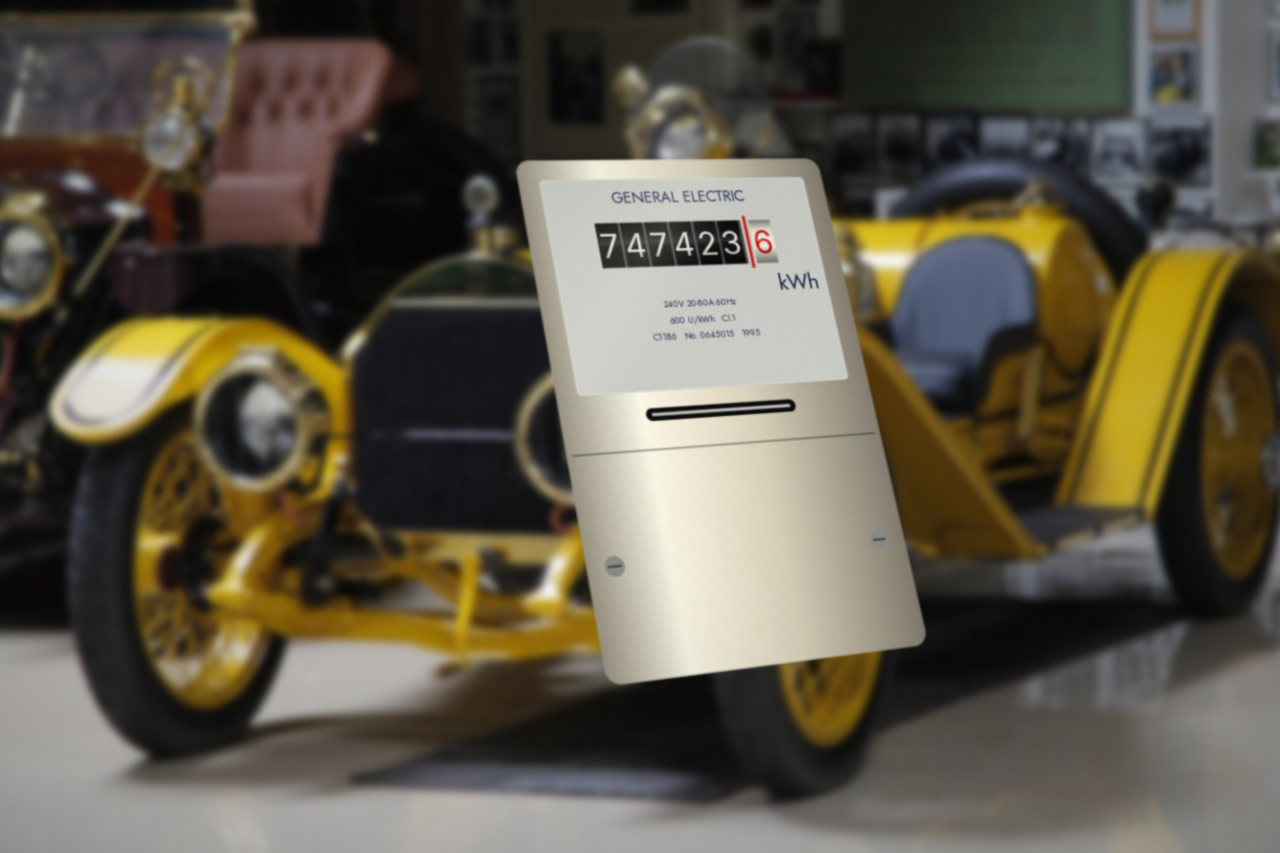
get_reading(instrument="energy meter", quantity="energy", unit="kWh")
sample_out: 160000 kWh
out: 747423.6 kWh
